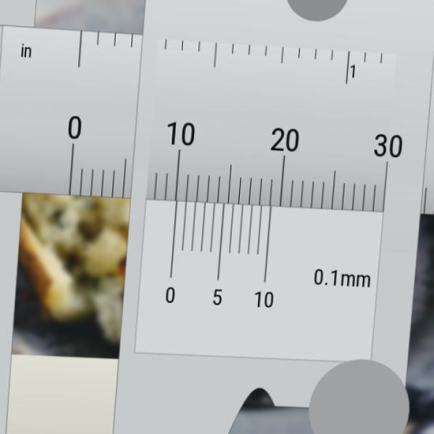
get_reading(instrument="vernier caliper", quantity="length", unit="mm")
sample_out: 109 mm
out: 10.1 mm
